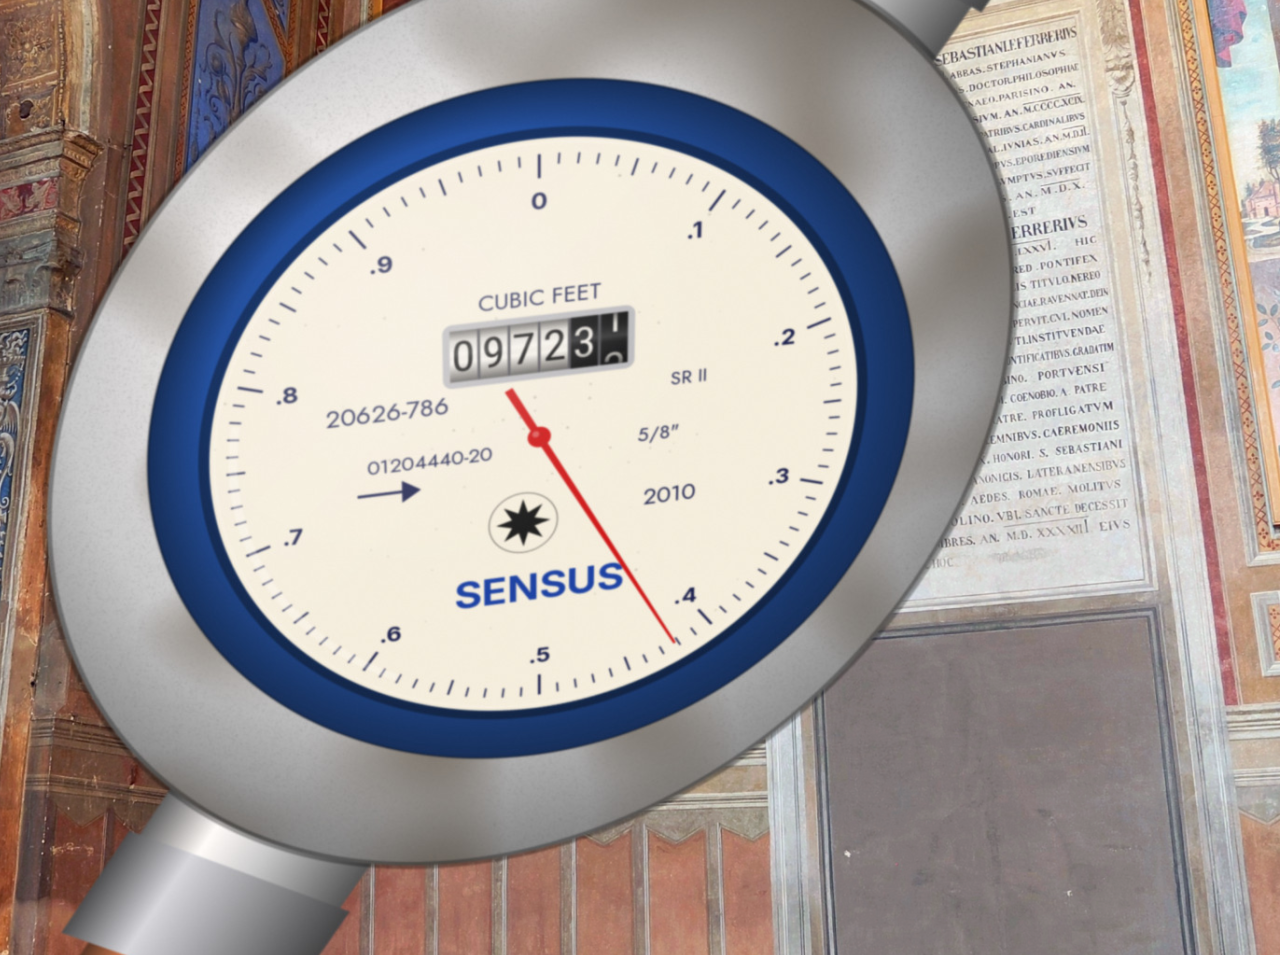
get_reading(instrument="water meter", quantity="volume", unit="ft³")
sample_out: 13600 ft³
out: 97231.42 ft³
